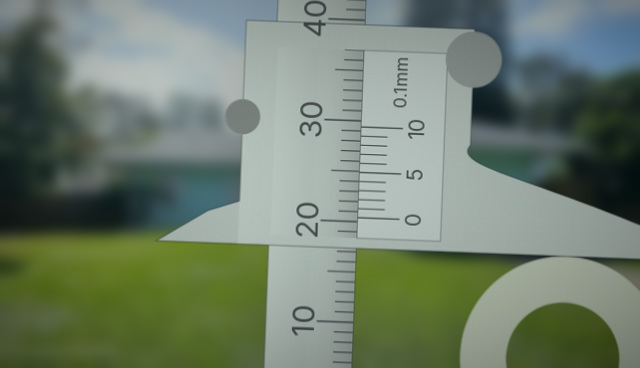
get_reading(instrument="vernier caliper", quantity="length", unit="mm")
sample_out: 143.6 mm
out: 20.4 mm
